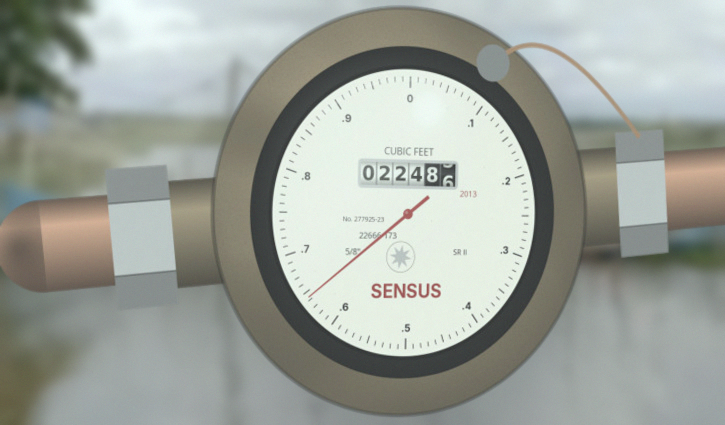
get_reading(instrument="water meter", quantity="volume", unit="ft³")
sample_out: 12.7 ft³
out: 22485.64 ft³
